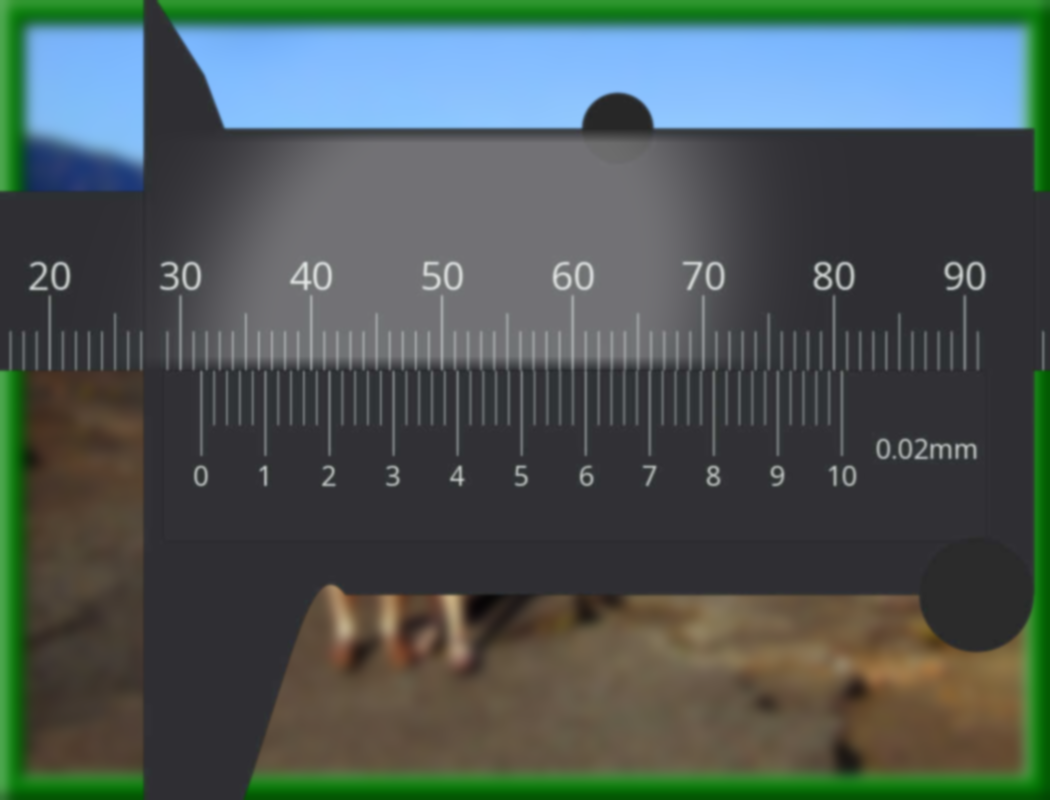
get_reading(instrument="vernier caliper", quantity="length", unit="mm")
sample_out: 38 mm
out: 31.6 mm
